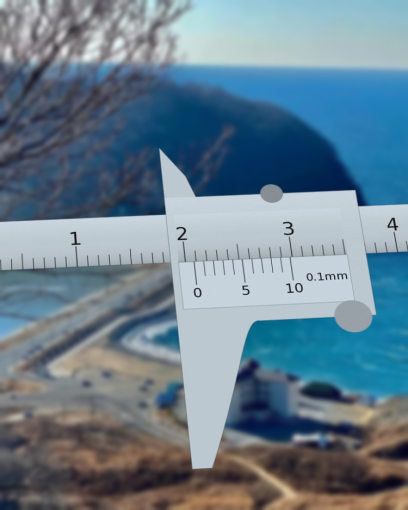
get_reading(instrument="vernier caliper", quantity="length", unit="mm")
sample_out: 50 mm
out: 20.8 mm
